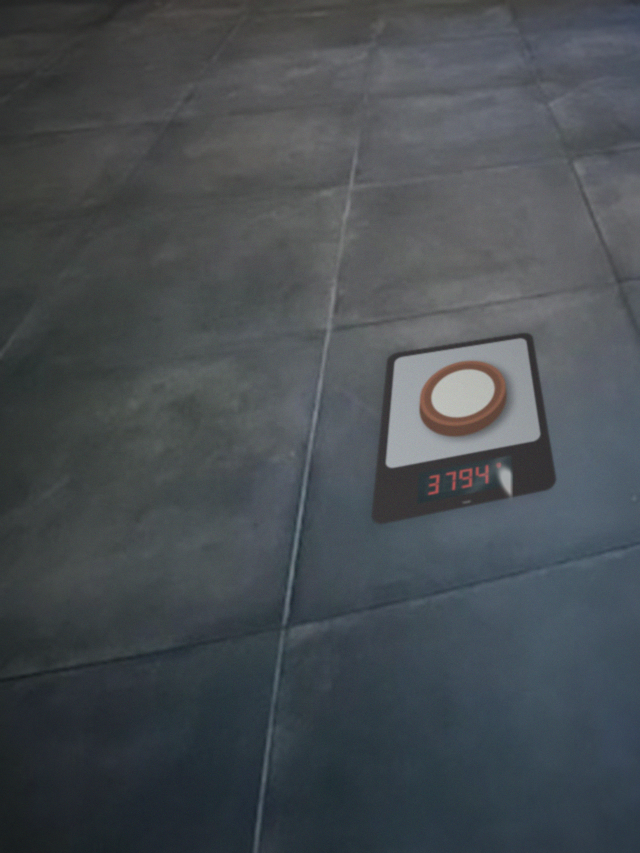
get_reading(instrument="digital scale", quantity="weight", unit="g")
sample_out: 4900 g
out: 3794 g
